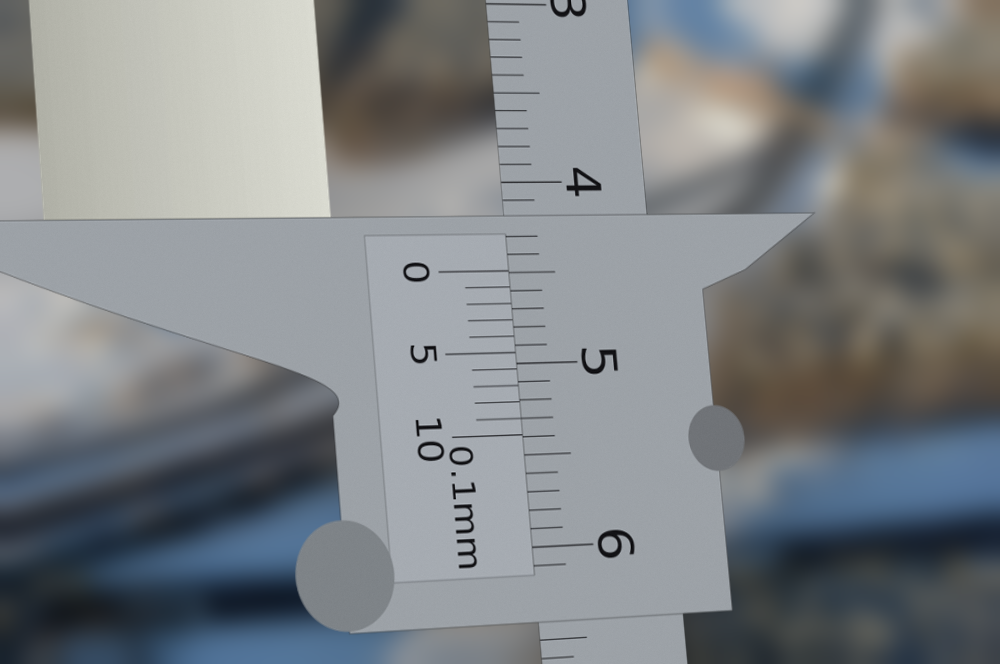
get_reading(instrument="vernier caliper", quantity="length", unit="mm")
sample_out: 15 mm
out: 44.9 mm
